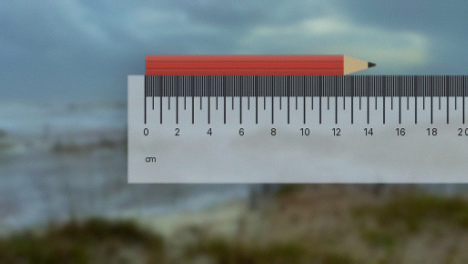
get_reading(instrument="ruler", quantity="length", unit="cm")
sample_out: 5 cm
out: 14.5 cm
